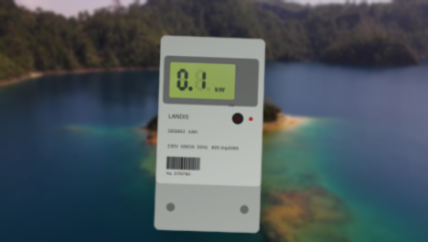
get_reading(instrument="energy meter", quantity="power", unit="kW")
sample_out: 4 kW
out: 0.1 kW
